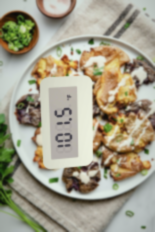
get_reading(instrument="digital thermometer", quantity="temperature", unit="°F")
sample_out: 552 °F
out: 101.5 °F
